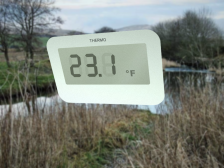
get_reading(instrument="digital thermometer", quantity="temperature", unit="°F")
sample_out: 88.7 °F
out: 23.1 °F
